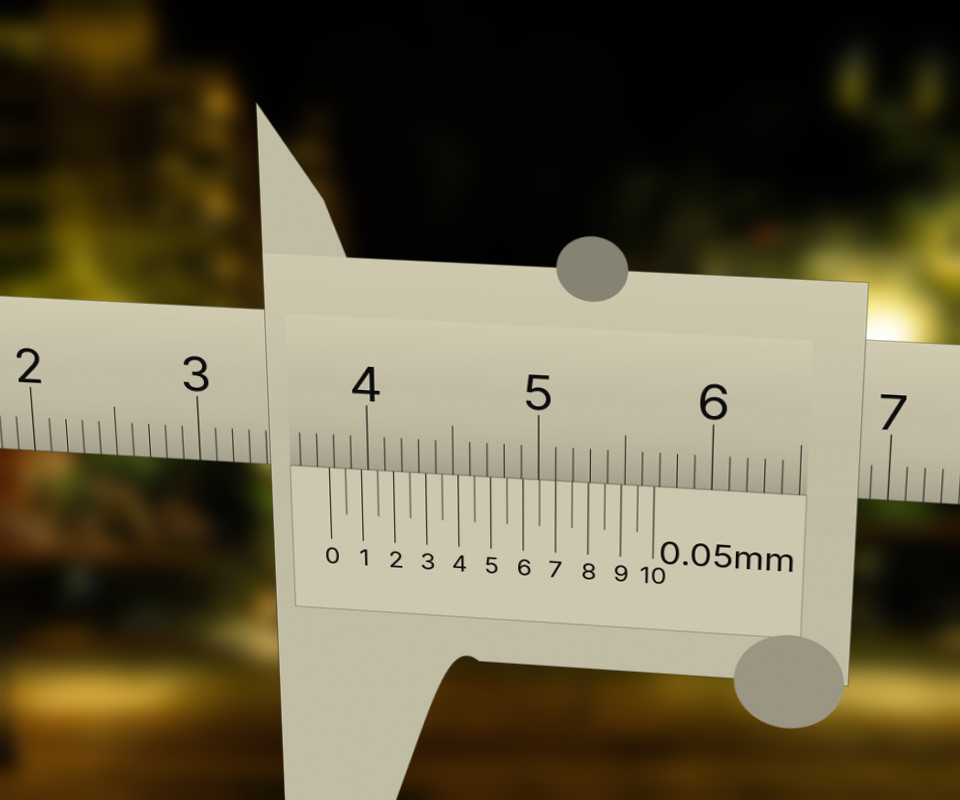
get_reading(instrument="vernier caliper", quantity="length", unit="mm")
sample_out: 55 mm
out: 37.7 mm
